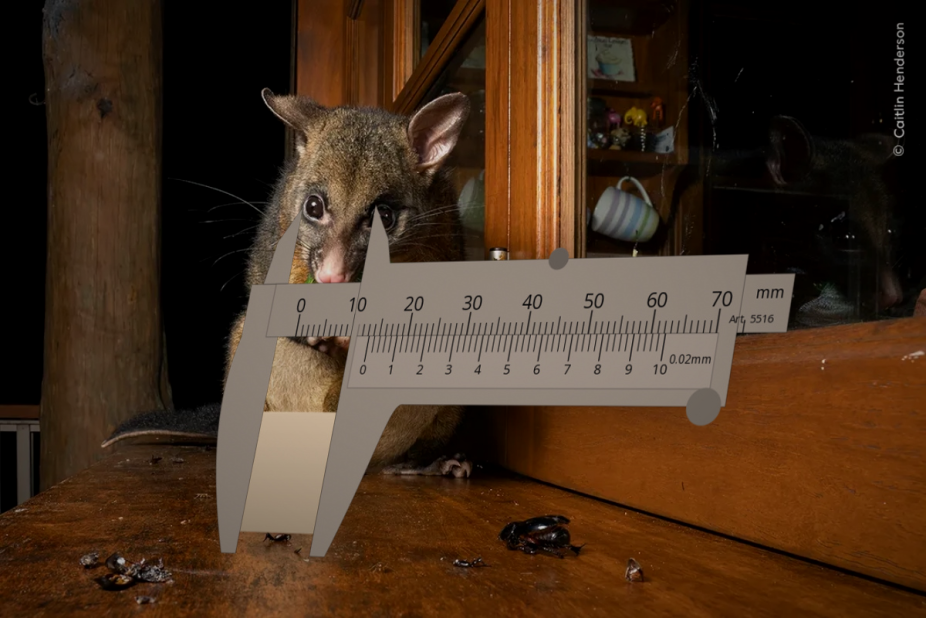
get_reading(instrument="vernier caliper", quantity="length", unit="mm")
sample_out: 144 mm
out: 13.2 mm
